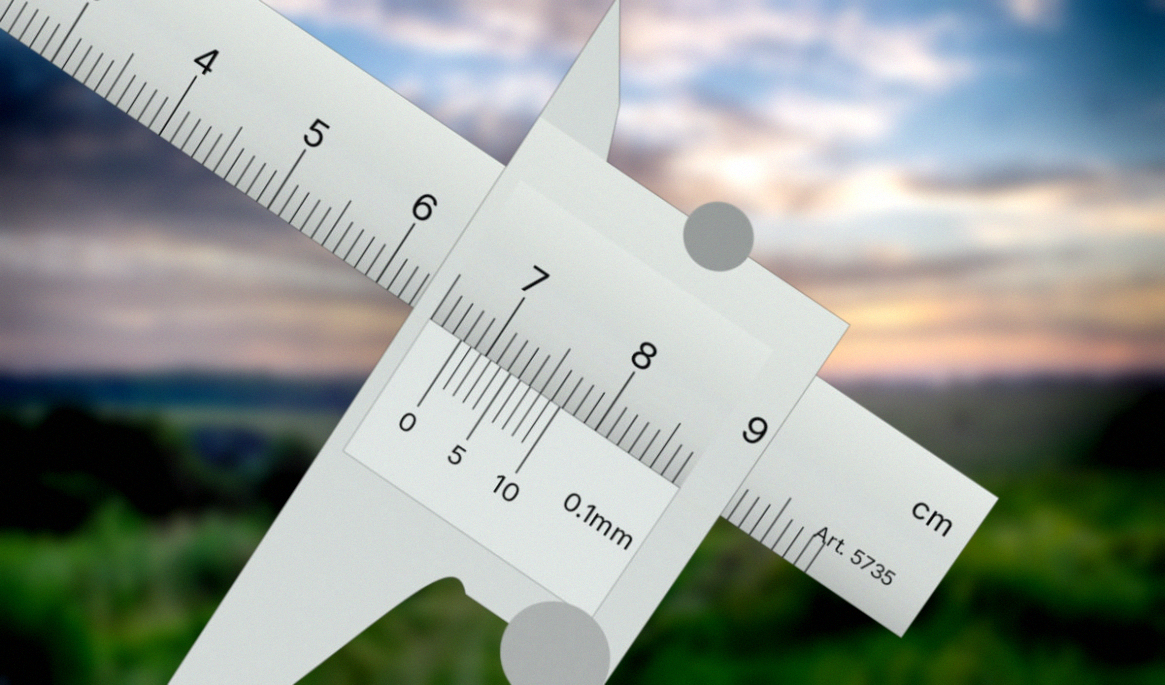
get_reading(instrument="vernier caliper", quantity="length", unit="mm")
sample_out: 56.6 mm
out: 67.8 mm
